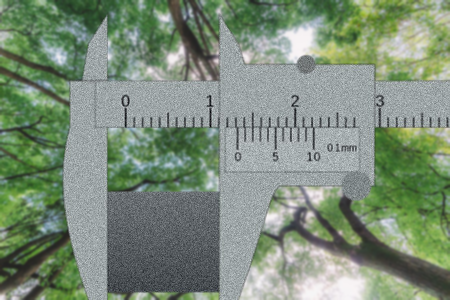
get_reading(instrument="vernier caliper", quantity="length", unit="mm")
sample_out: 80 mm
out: 13.2 mm
